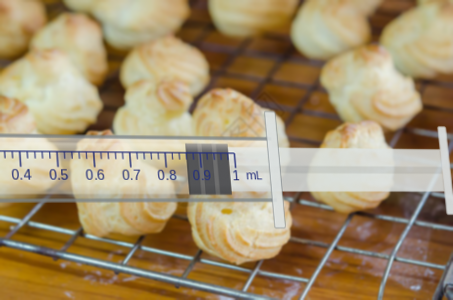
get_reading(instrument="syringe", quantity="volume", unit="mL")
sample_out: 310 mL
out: 0.86 mL
